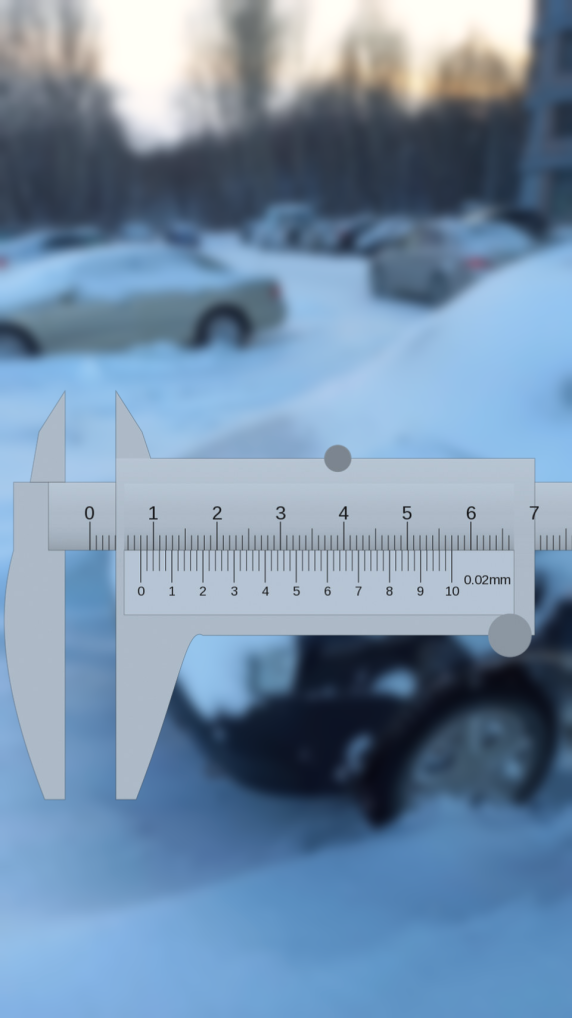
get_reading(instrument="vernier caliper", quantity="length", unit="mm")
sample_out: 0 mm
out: 8.0 mm
